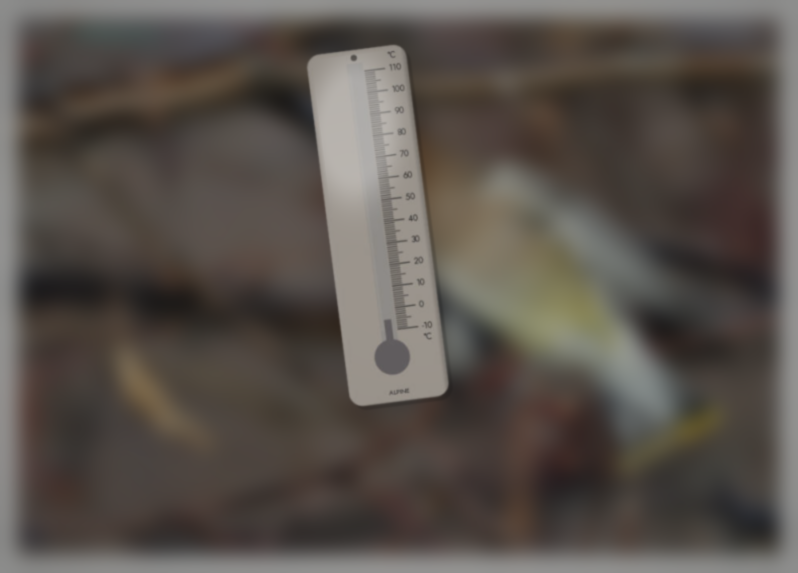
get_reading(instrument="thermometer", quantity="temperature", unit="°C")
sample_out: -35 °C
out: -5 °C
